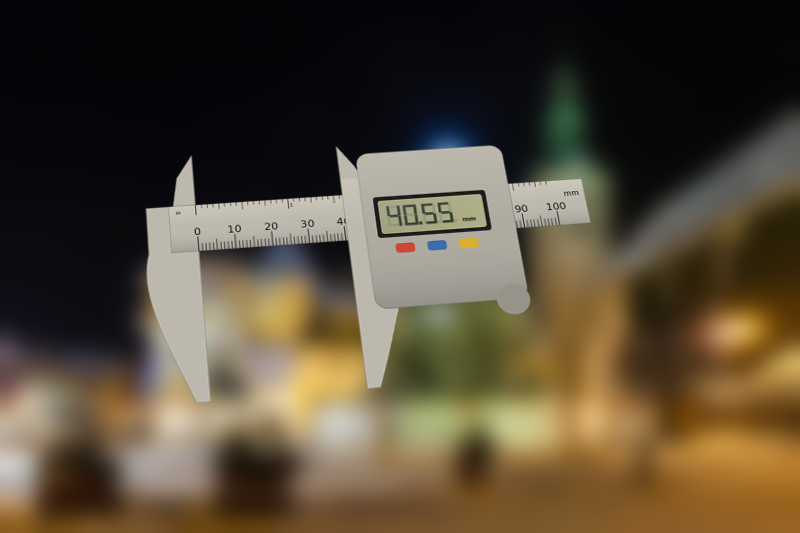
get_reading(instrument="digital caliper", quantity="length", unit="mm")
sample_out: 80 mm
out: 40.55 mm
